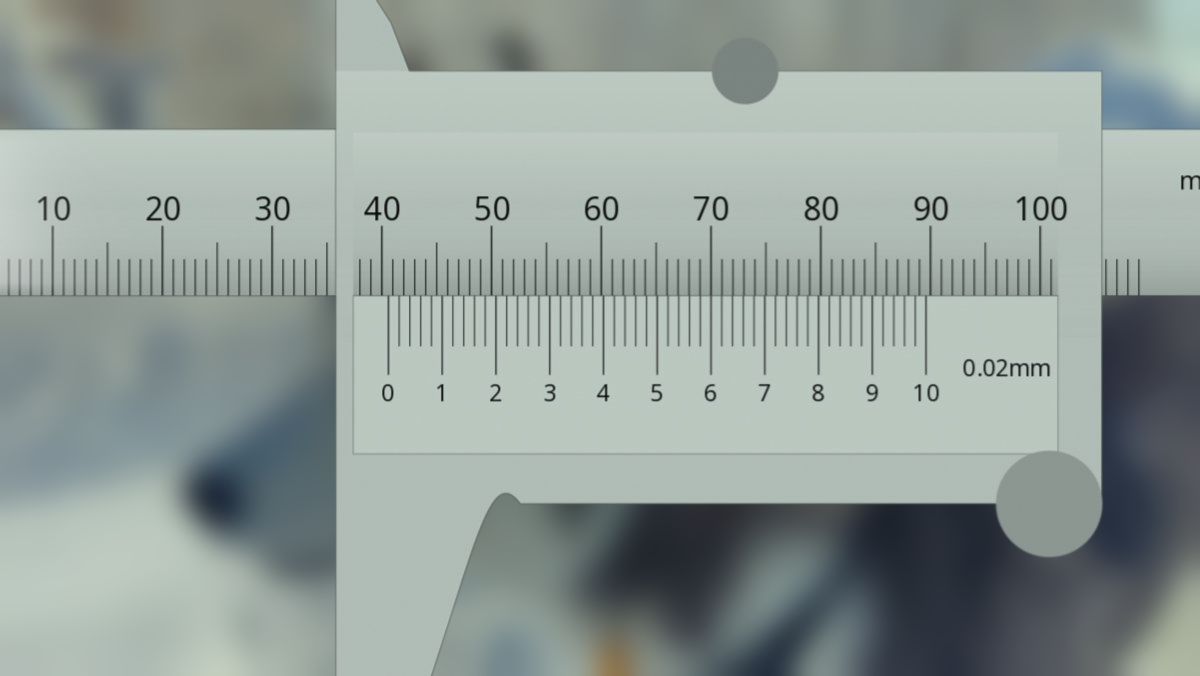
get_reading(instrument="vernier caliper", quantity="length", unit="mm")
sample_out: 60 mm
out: 40.6 mm
